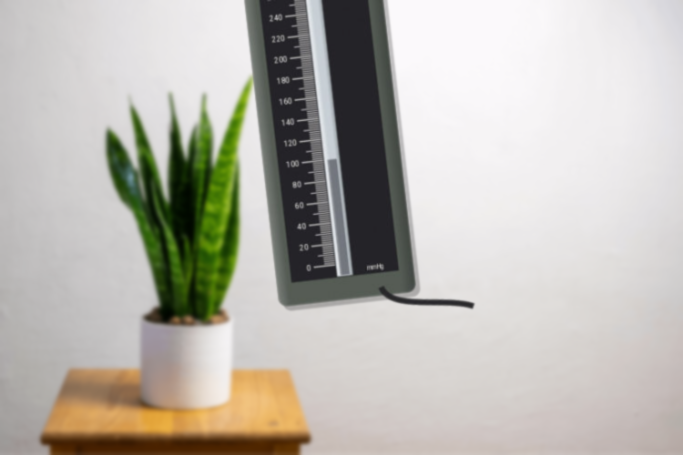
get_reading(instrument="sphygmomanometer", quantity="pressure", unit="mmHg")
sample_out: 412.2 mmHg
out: 100 mmHg
